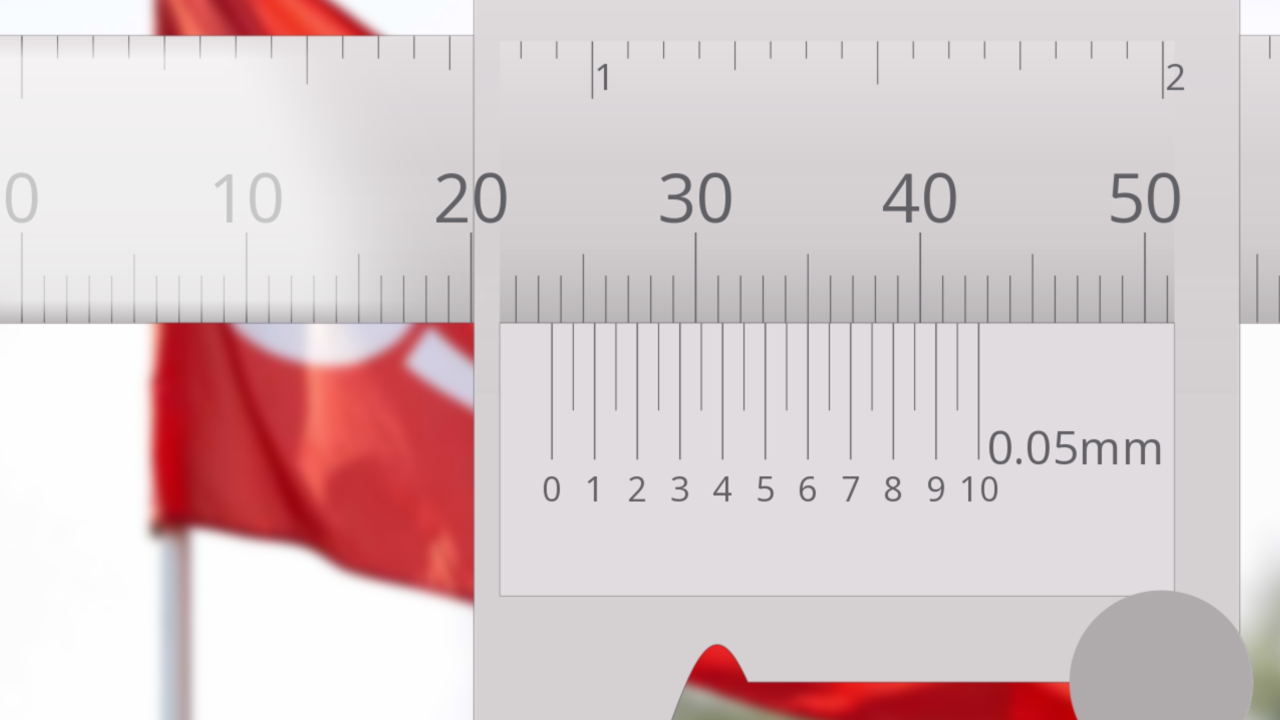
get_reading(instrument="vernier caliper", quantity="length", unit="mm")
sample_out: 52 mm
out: 23.6 mm
